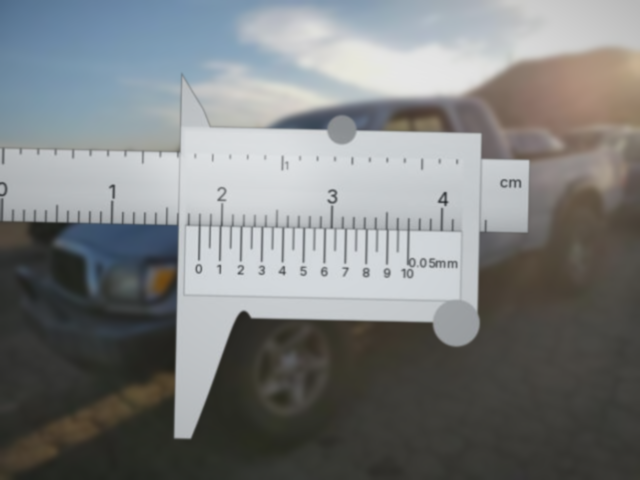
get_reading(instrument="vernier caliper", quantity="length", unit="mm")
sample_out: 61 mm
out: 18.0 mm
